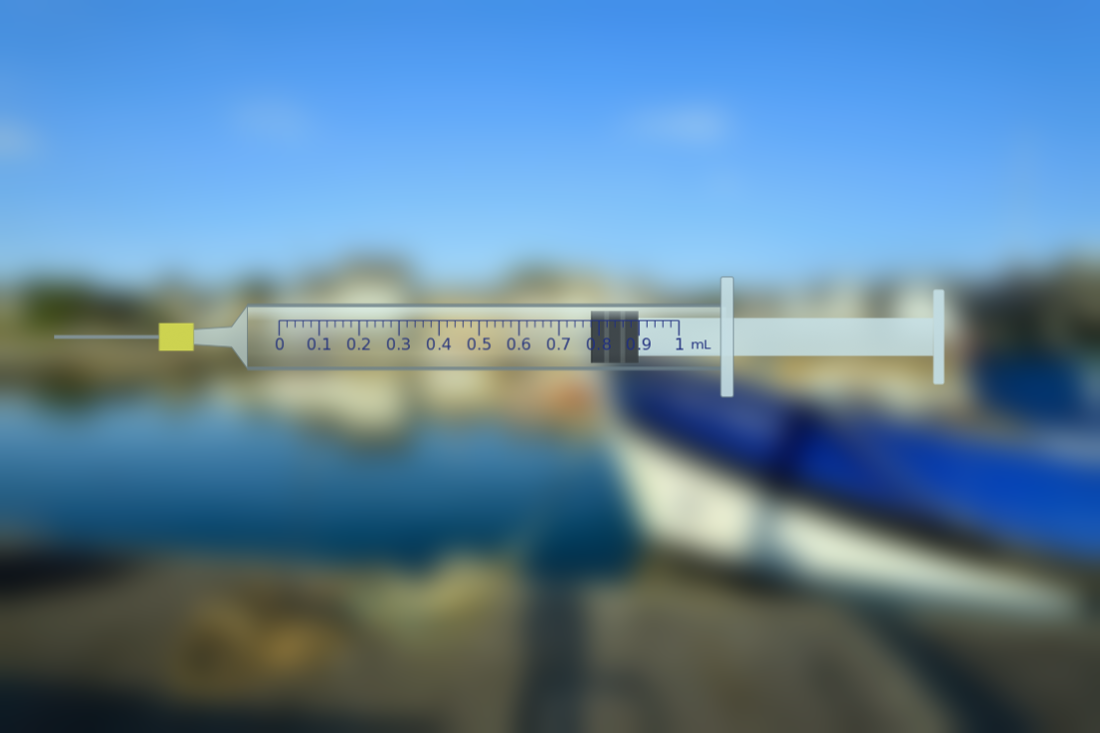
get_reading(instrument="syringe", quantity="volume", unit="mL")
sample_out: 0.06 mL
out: 0.78 mL
